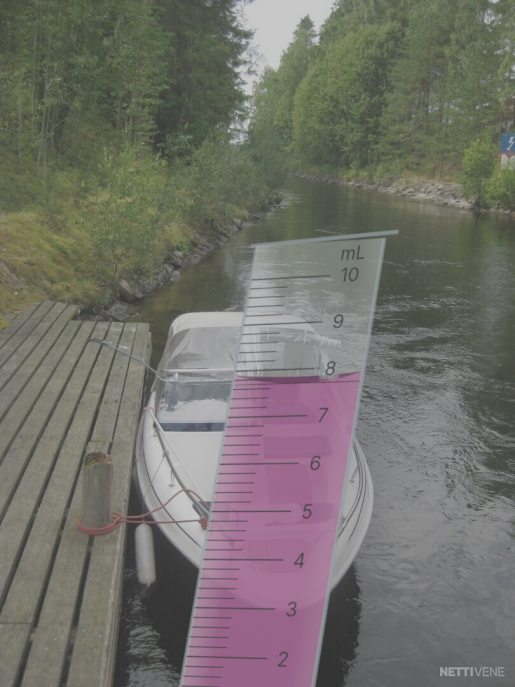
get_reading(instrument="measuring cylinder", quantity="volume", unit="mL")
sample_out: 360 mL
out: 7.7 mL
